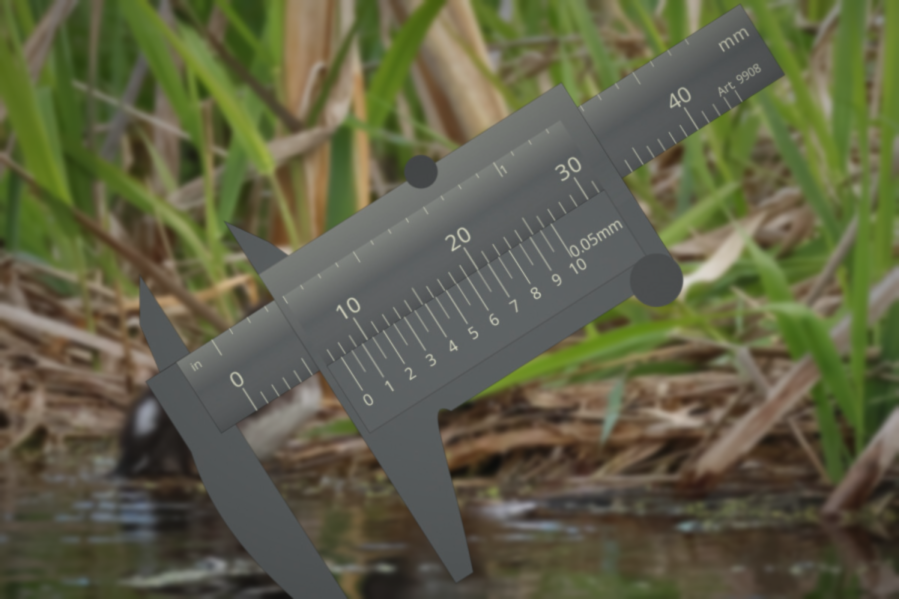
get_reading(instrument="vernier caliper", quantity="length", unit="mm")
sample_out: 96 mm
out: 7.6 mm
